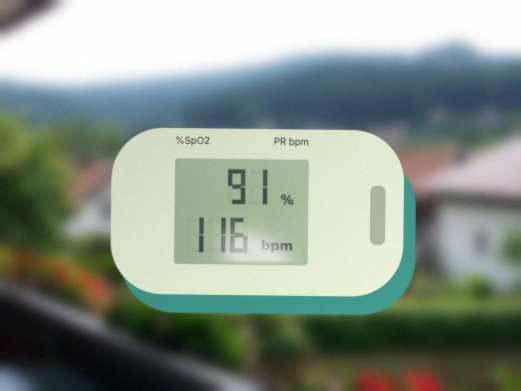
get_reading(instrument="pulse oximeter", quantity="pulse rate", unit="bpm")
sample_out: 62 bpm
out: 116 bpm
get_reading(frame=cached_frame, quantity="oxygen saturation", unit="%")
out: 91 %
